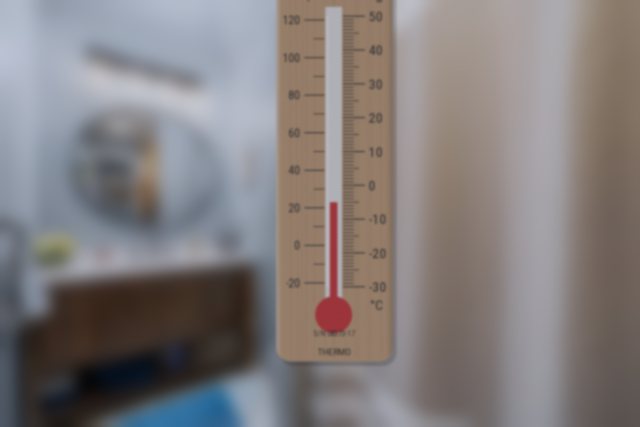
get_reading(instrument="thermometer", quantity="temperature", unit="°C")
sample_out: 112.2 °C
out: -5 °C
